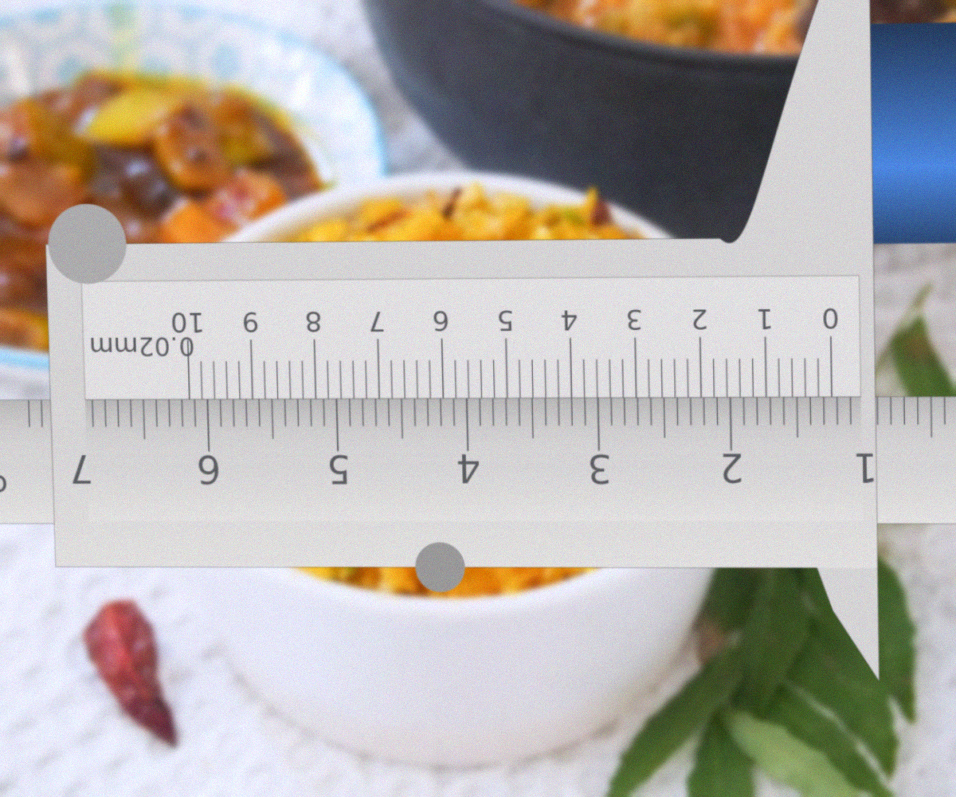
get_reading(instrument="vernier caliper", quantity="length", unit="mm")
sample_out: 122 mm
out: 12.4 mm
